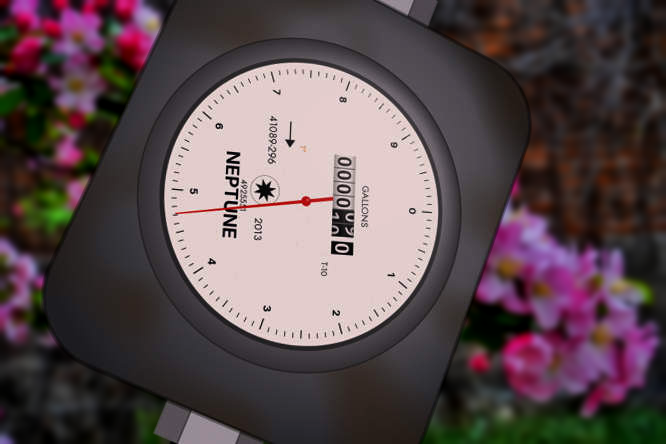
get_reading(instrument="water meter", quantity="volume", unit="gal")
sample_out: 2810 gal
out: 94.7 gal
